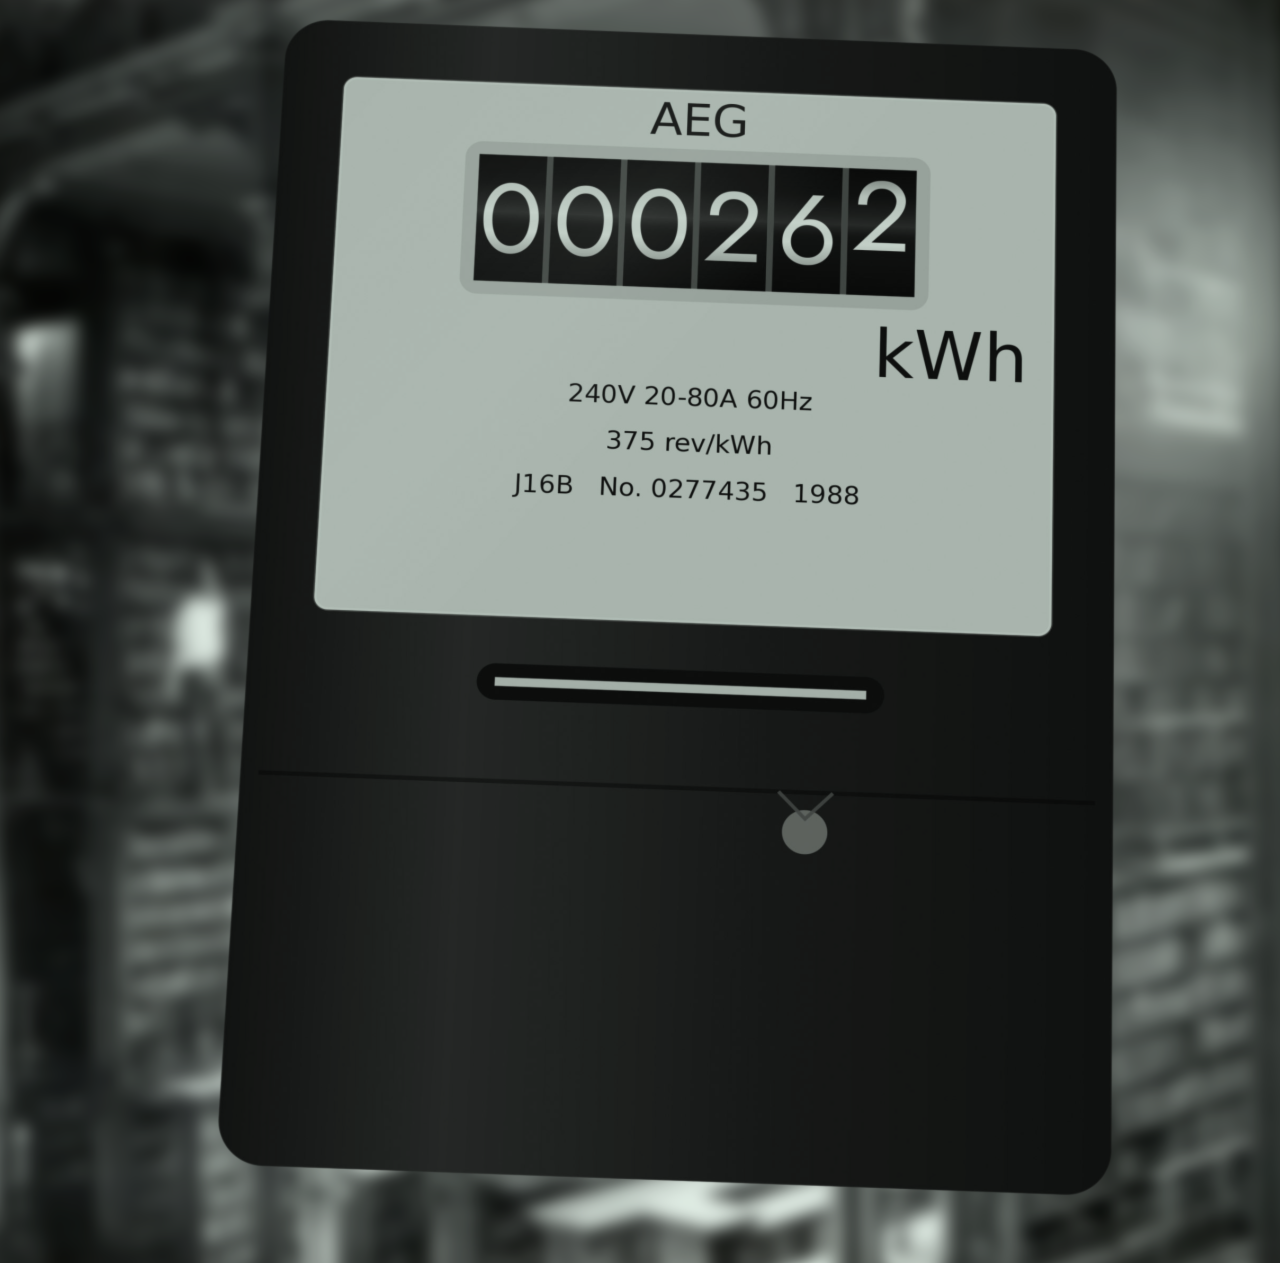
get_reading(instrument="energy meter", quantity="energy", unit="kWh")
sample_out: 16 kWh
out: 262 kWh
